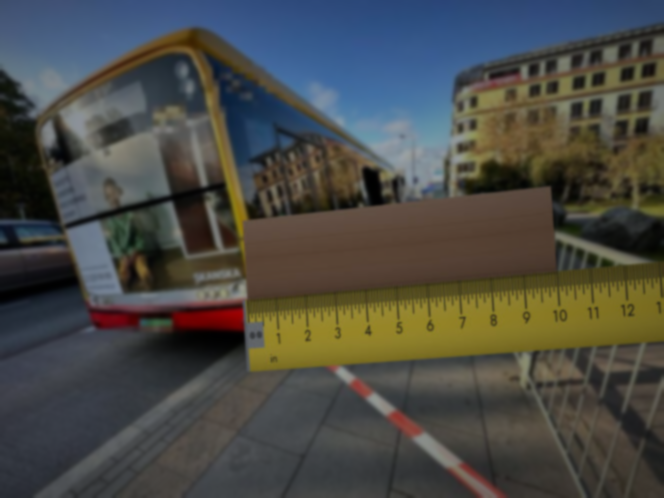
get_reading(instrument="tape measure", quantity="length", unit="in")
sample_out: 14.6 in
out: 10 in
